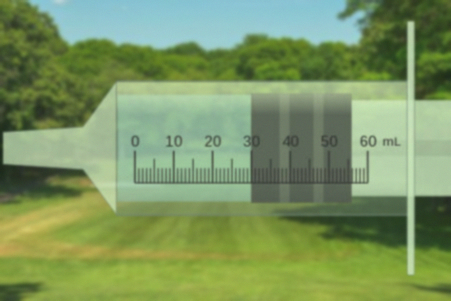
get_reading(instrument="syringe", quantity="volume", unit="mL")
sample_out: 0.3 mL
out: 30 mL
